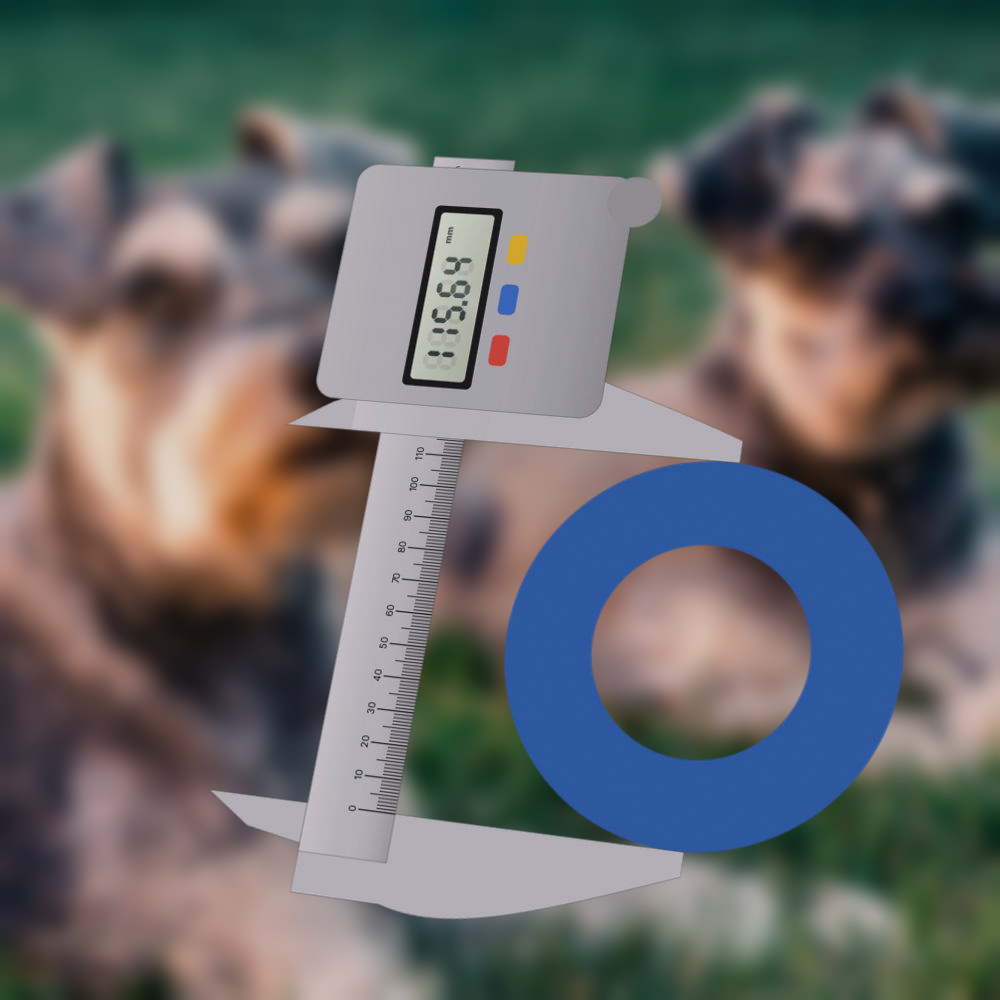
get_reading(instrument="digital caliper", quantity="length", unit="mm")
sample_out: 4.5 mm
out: 115.64 mm
